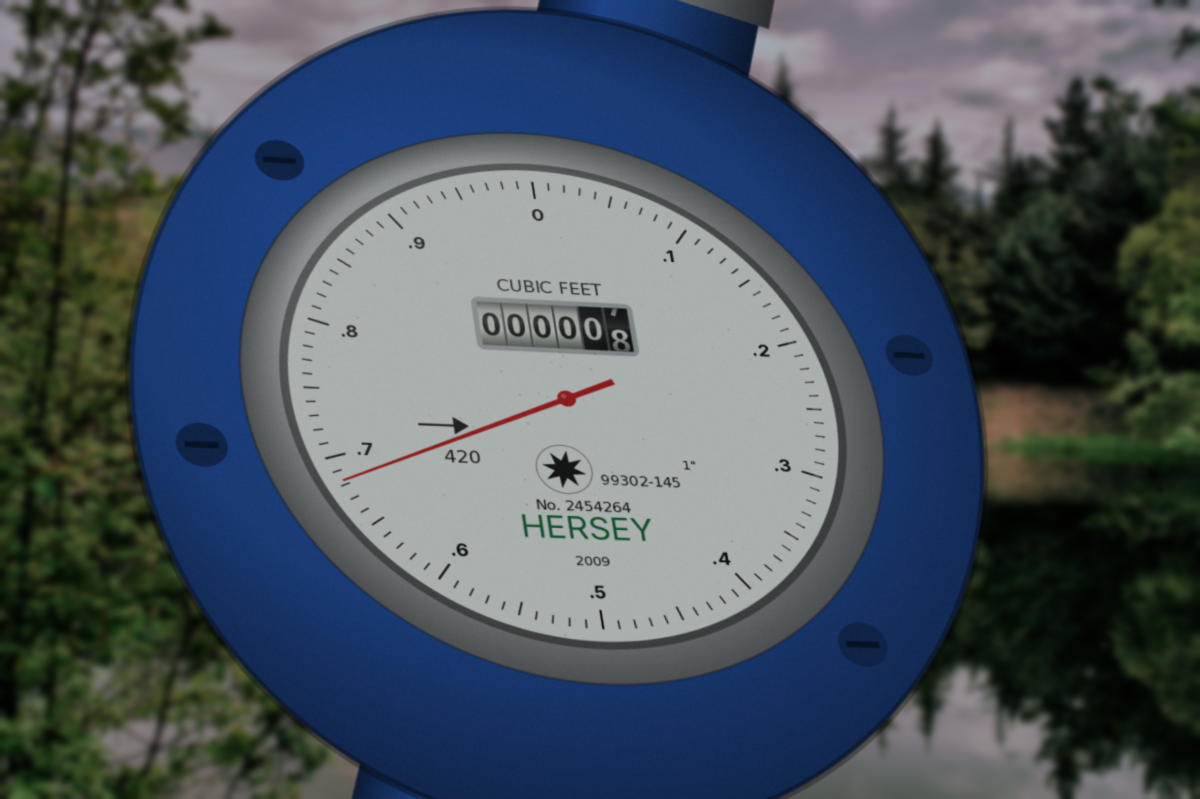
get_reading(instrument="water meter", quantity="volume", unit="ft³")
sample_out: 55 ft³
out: 7.68 ft³
